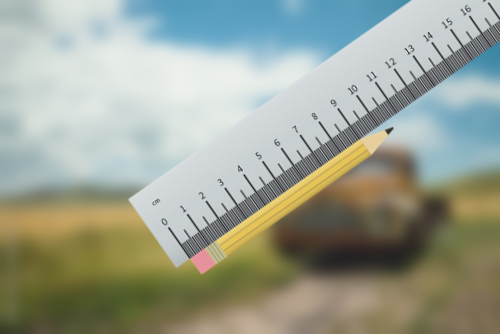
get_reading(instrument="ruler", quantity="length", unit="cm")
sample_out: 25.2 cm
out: 10.5 cm
